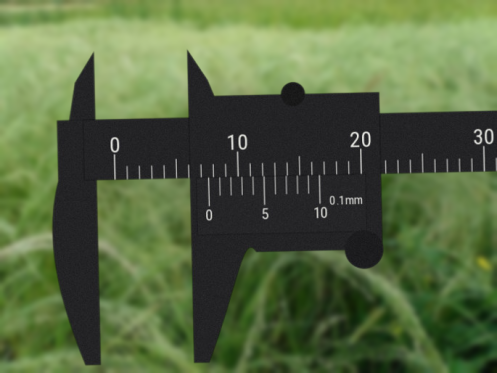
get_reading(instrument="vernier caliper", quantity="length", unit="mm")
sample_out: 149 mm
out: 7.6 mm
